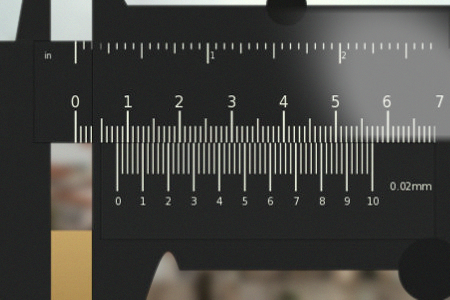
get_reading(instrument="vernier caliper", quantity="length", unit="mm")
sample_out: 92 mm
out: 8.0 mm
